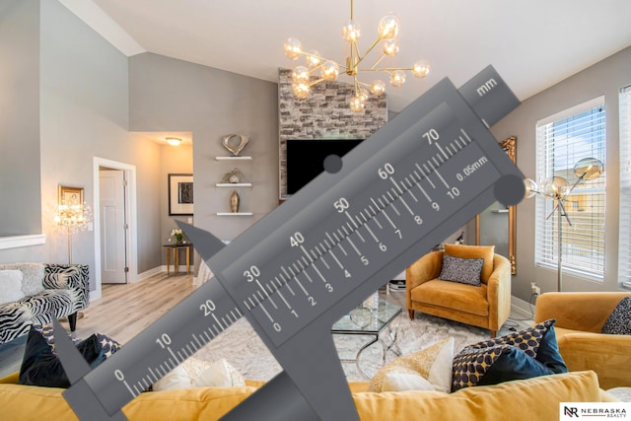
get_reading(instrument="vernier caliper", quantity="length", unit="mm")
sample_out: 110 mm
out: 28.0 mm
